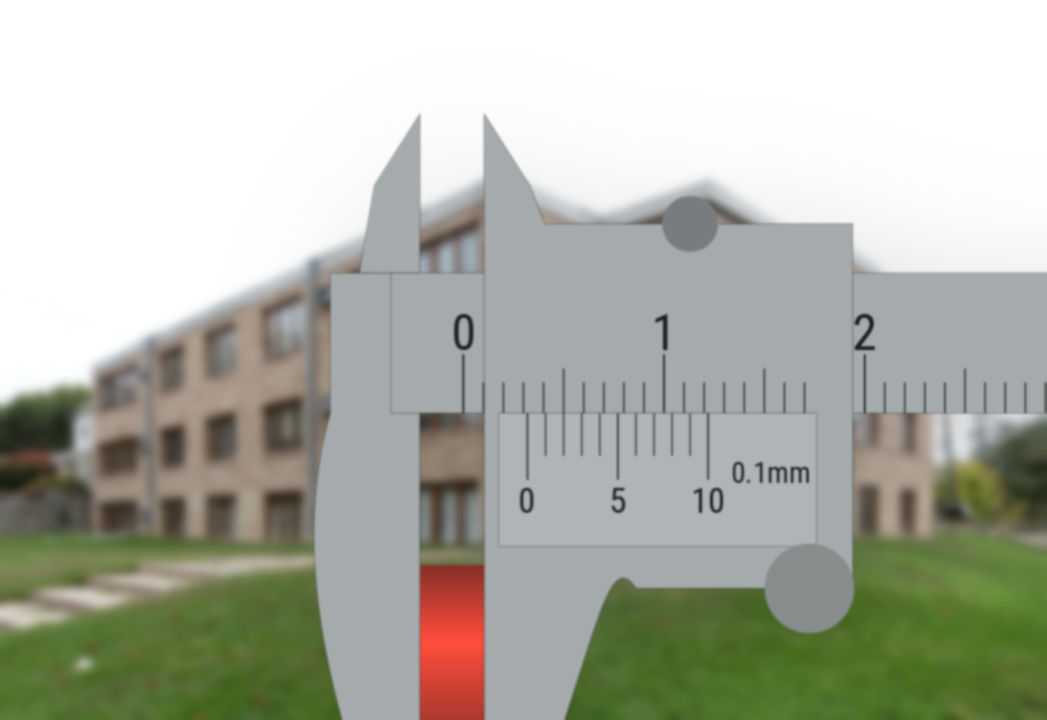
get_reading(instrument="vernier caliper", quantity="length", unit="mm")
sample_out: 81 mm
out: 3.2 mm
